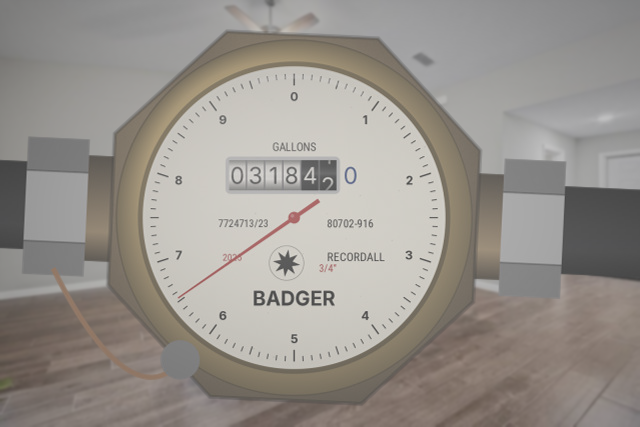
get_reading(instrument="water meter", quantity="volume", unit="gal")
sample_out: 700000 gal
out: 318416.5 gal
